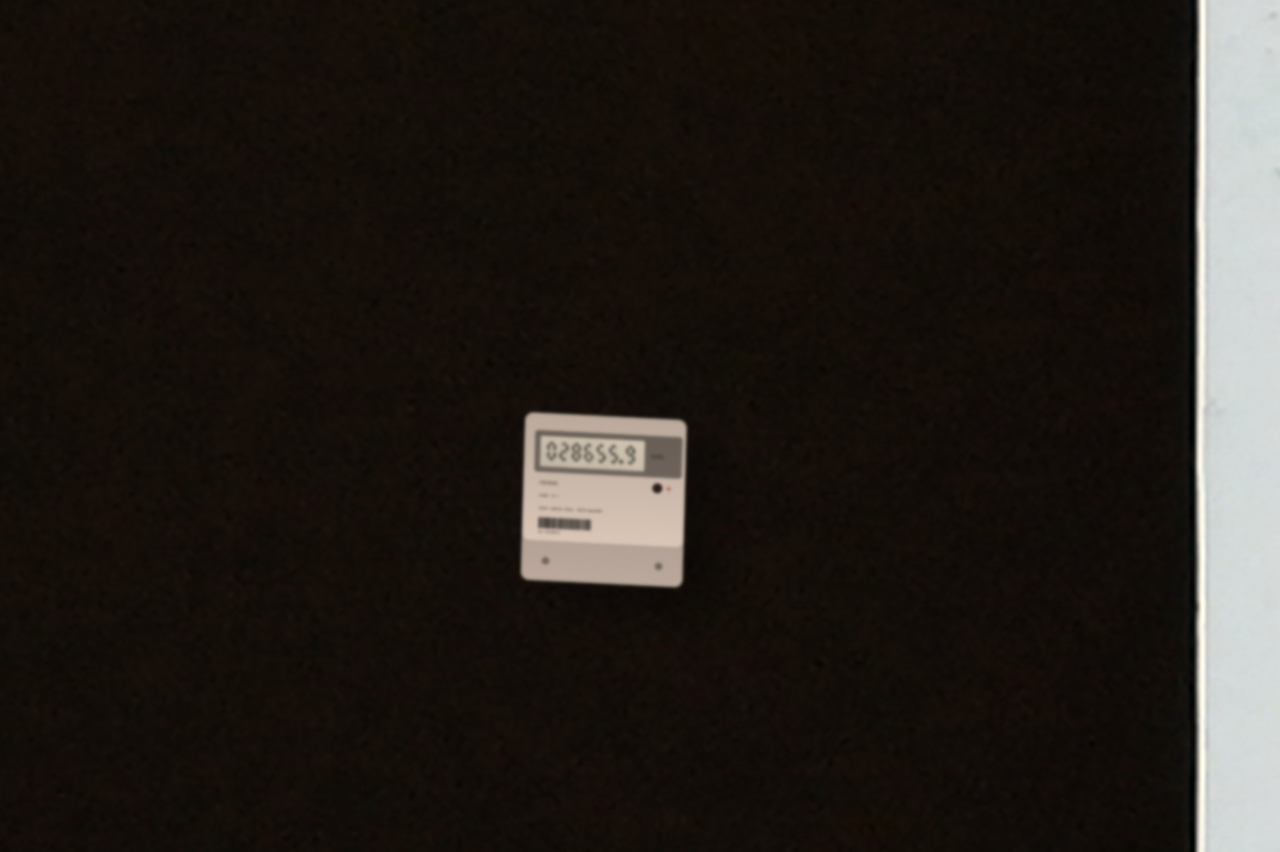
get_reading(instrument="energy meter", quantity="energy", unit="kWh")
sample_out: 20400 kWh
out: 28655.9 kWh
